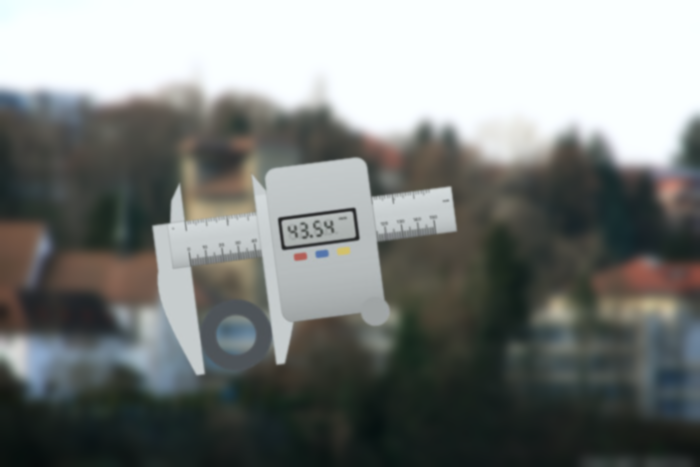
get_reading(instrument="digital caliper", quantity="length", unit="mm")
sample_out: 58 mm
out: 43.54 mm
